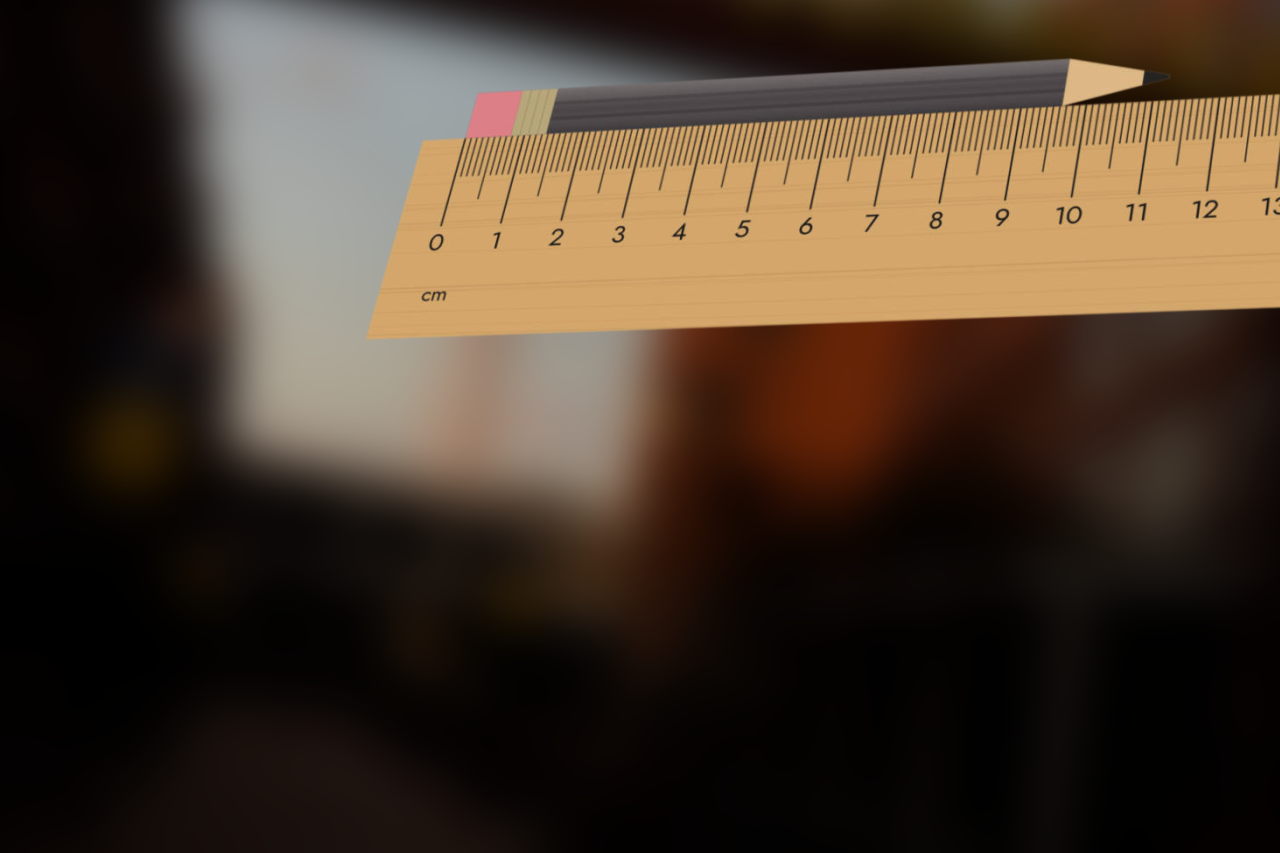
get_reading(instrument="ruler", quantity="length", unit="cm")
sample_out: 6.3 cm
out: 11.2 cm
